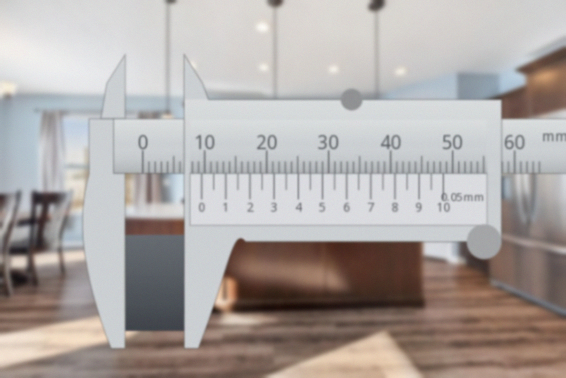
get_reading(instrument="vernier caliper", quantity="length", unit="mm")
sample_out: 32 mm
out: 9.5 mm
